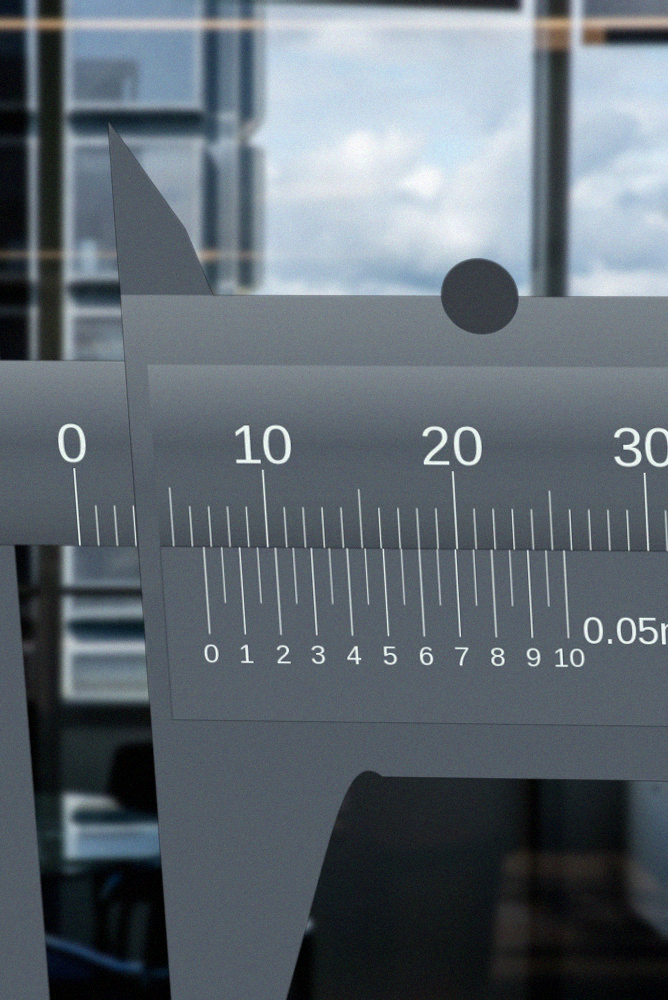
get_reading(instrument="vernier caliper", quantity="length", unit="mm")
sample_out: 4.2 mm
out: 6.6 mm
